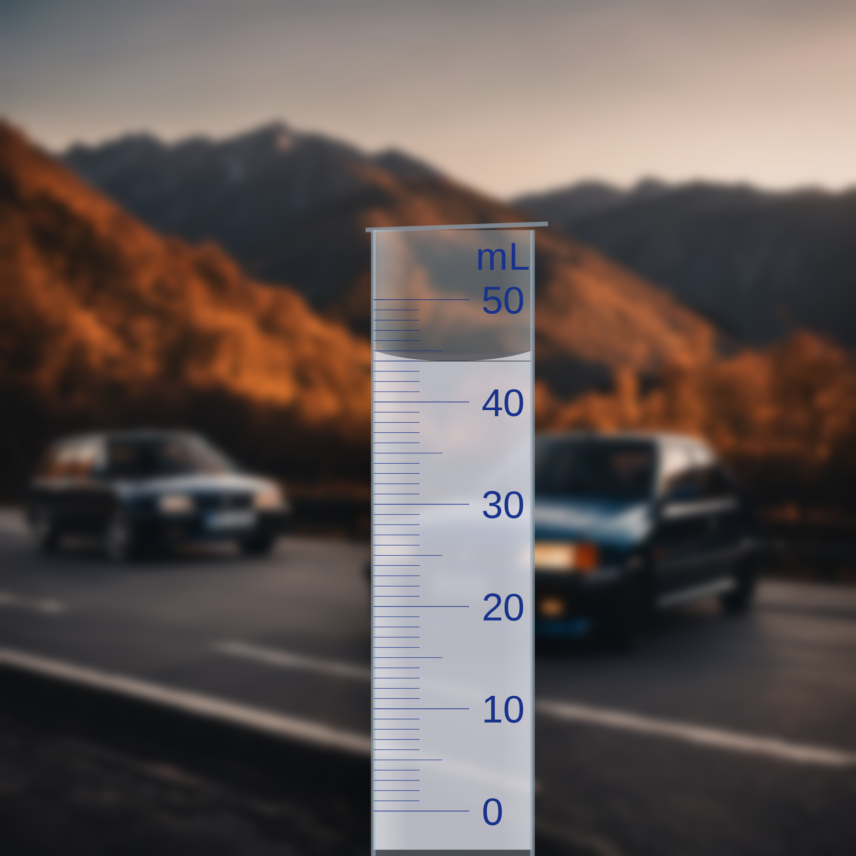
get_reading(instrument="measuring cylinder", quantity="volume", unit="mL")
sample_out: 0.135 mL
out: 44 mL
